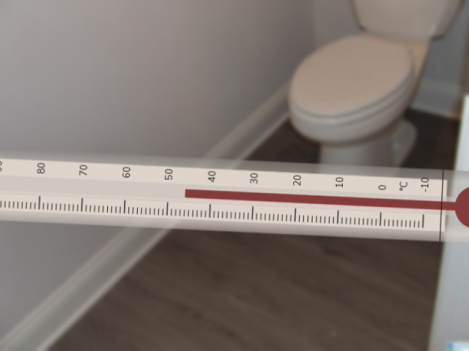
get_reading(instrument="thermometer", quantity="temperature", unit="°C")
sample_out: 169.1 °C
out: 46 °C
